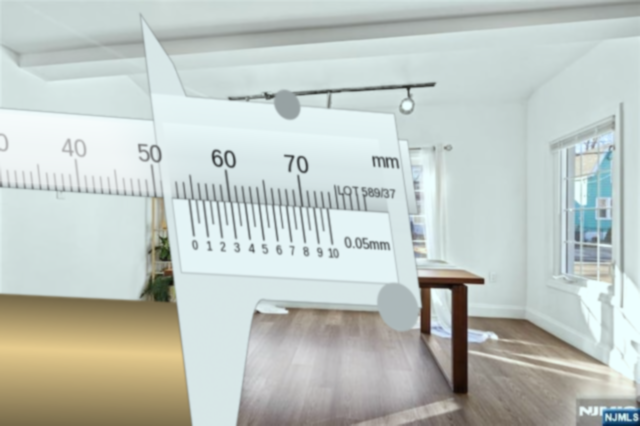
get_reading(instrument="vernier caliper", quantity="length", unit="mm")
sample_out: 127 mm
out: 54.5 mm
